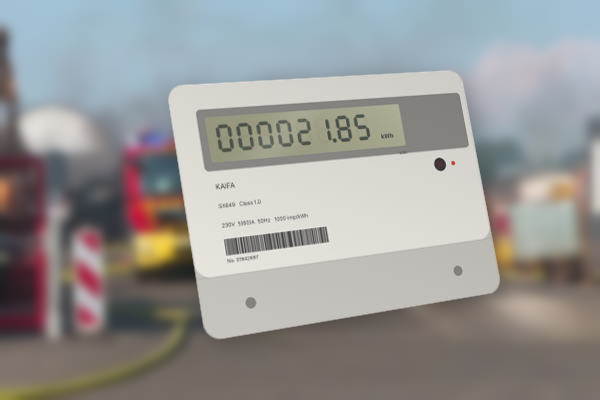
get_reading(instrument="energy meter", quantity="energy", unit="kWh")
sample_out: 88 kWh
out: 21.85 kWh
